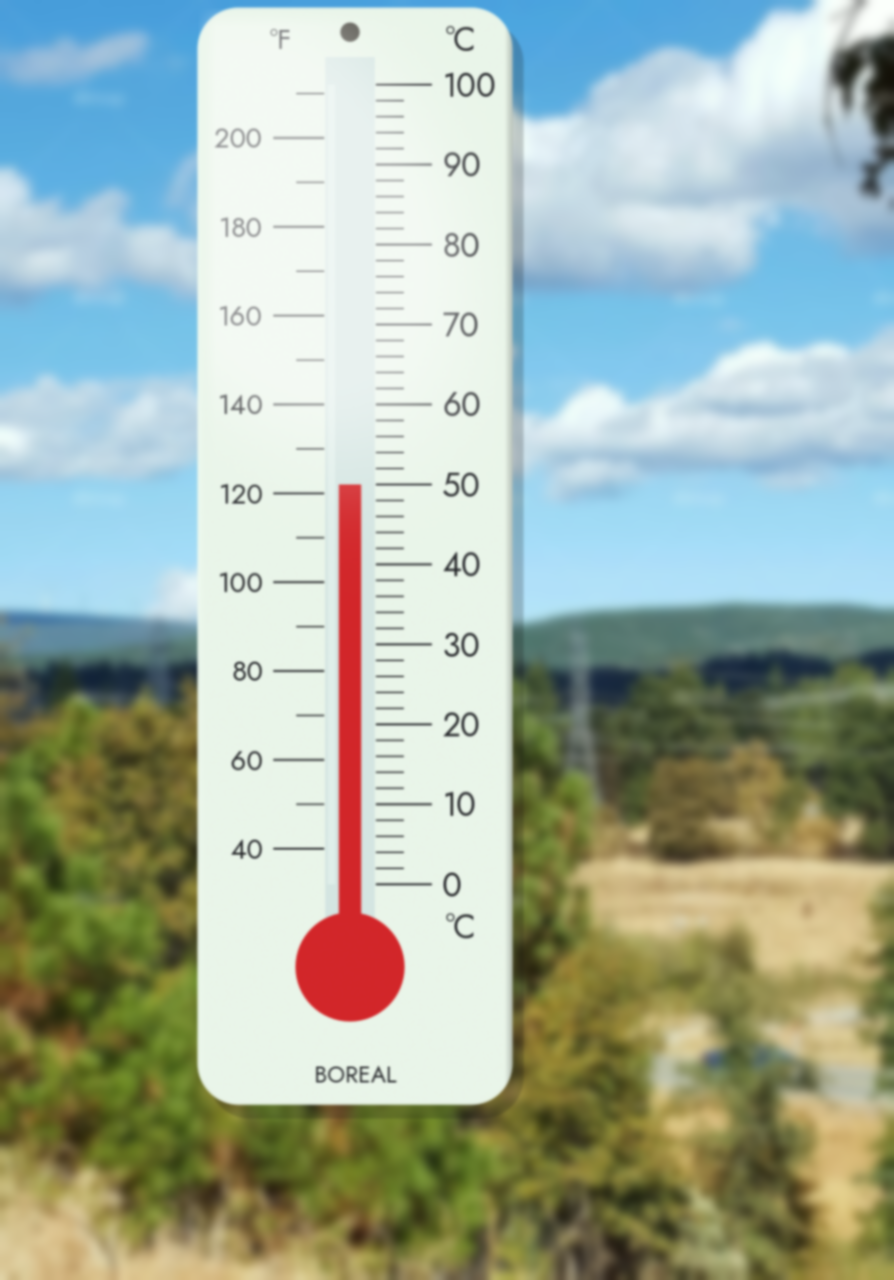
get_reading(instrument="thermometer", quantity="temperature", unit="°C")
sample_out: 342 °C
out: 50 °C
